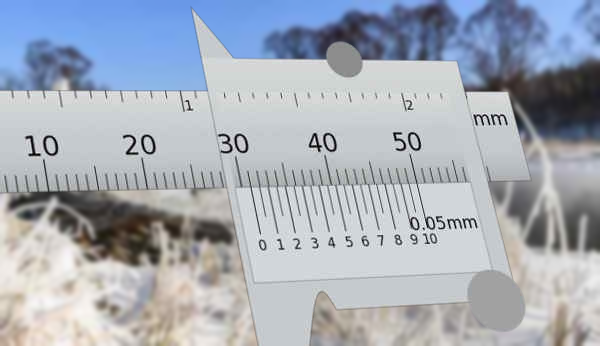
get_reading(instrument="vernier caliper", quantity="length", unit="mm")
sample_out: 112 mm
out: 31.0 mm
